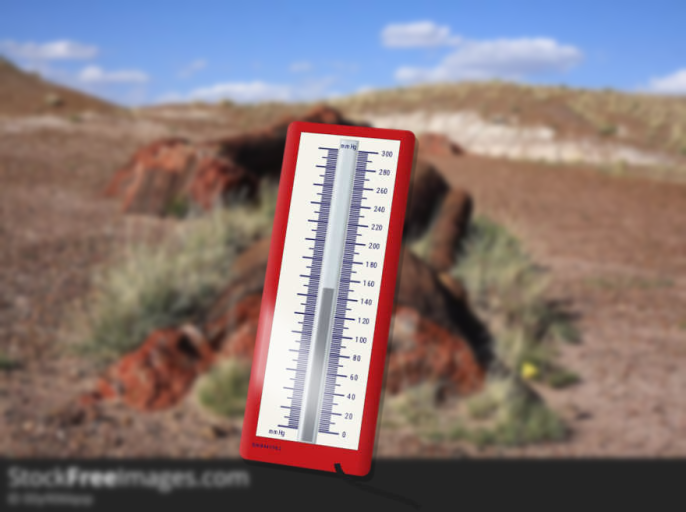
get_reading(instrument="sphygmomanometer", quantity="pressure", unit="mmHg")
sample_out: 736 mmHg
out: 150 mmHg
